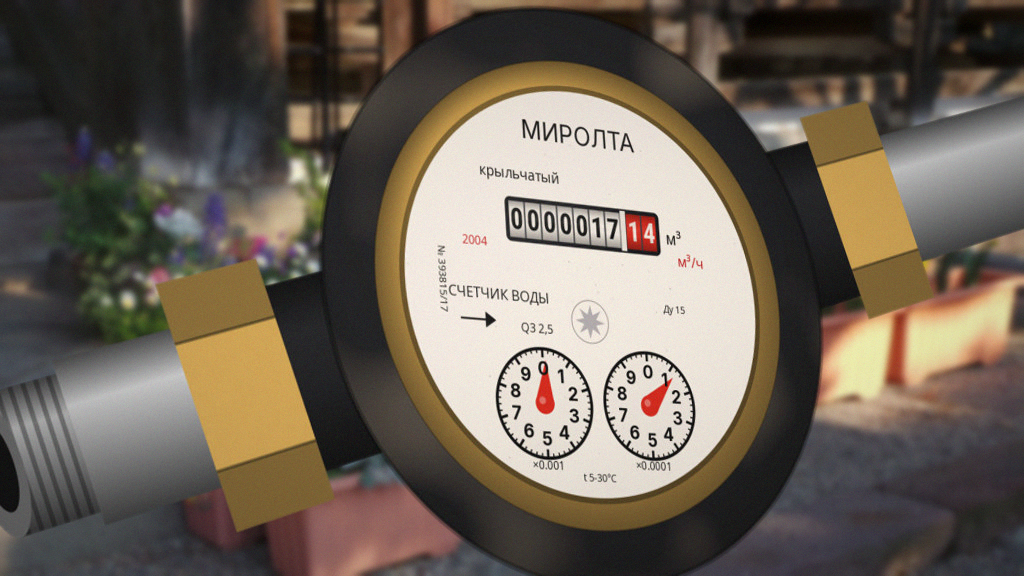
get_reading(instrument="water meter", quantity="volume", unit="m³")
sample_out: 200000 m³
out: 17.1401 m³
